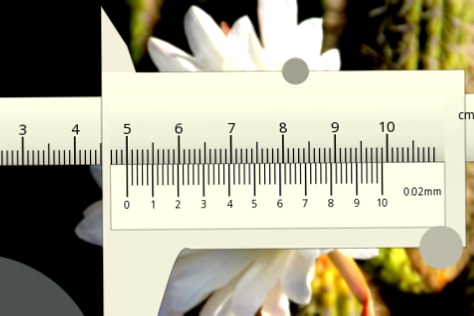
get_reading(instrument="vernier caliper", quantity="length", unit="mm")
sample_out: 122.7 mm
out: 50.0 mm
